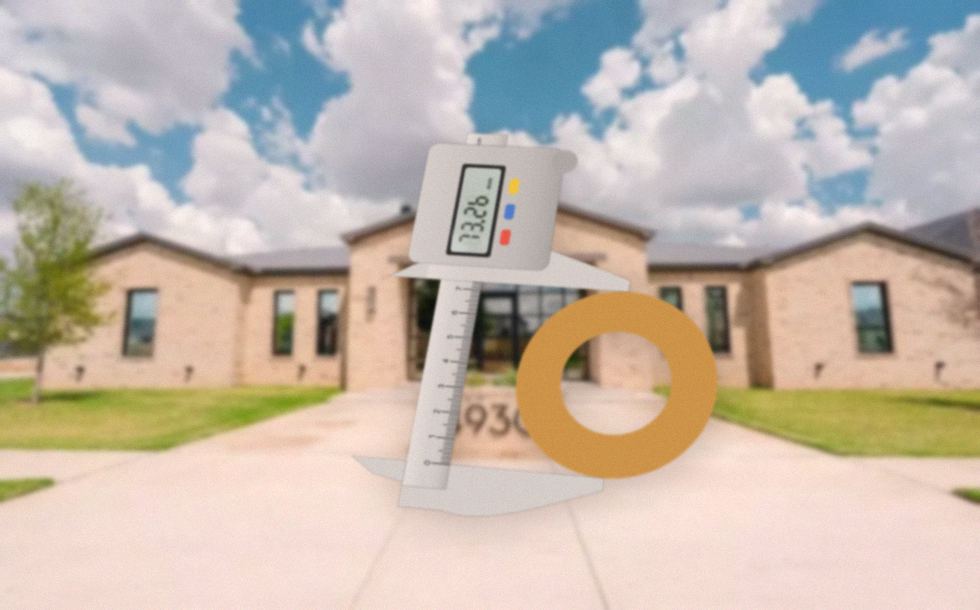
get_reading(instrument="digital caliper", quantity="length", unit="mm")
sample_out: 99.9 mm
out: 73.26 mm
